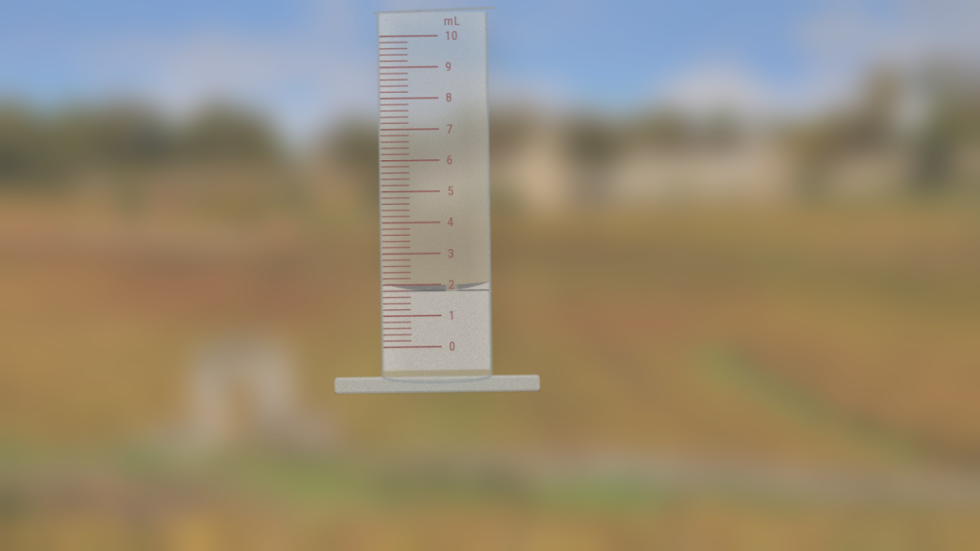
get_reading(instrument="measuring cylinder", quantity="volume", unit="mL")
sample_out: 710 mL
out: 1.8 mL
